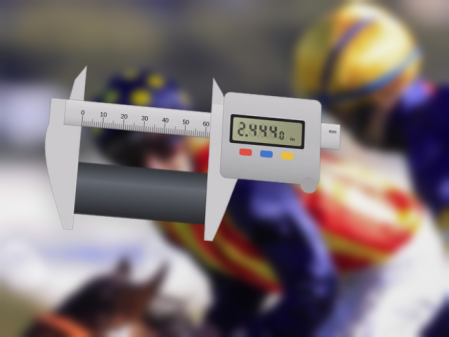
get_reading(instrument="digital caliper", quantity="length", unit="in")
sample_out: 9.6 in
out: 2.4440 in
